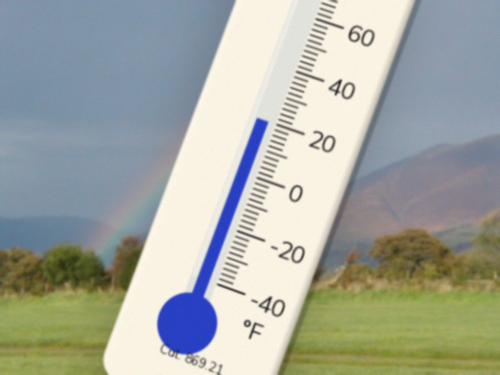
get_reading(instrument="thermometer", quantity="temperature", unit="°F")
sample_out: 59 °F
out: 20 °F
